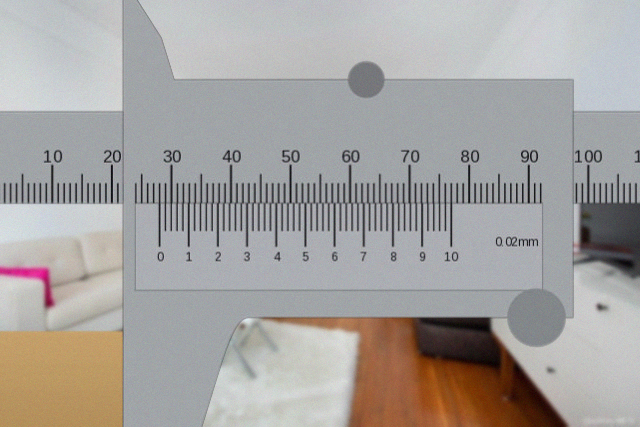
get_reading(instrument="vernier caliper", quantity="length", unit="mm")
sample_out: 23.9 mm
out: 28.0 mm
